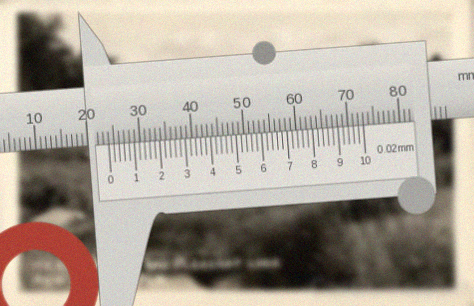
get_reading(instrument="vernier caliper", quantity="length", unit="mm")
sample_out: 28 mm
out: 24.0 mm
